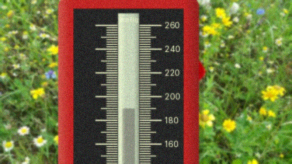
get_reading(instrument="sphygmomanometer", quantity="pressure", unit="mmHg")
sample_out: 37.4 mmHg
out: 190 mmHg
